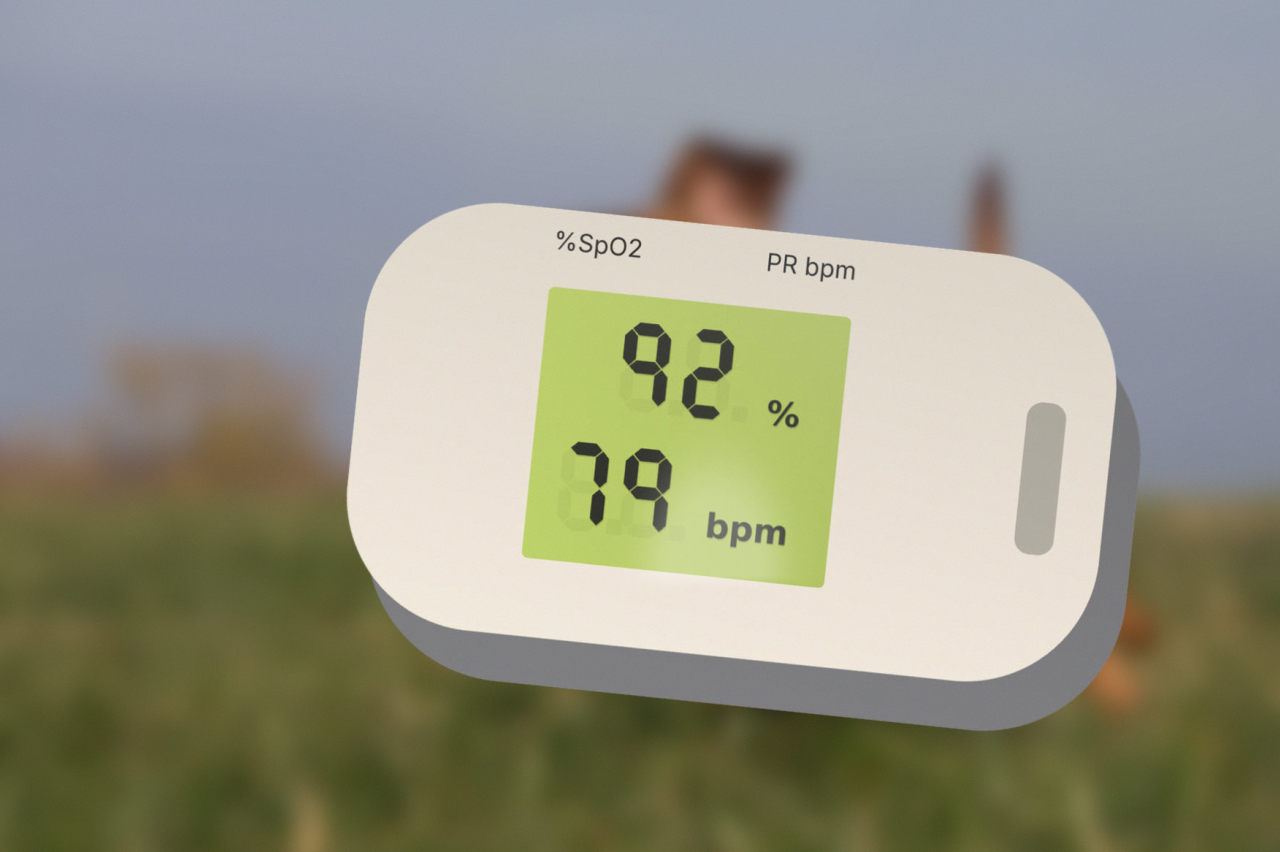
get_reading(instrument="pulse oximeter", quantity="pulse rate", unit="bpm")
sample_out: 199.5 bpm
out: 79 bpm
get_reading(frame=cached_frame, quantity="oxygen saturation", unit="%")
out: 92 %
